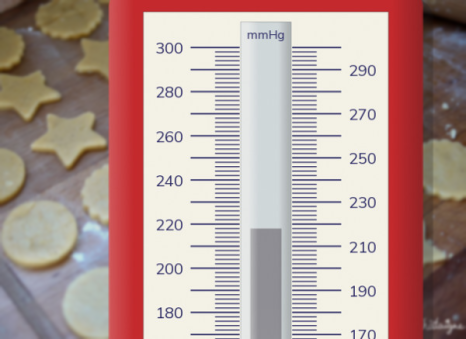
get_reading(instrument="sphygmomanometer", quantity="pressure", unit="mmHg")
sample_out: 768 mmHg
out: 218 mmHg
